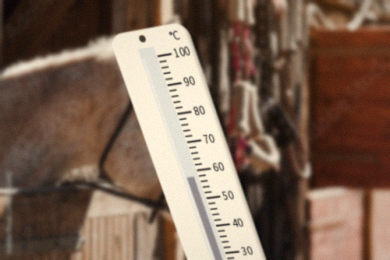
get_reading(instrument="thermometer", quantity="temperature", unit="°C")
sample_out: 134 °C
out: 58 °C
